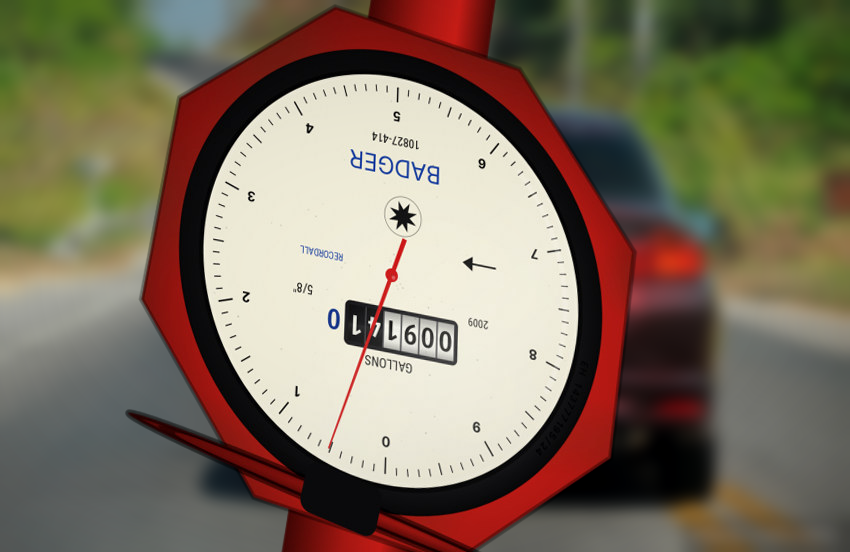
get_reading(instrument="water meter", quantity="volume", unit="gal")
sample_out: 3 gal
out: 91410.5 gal
